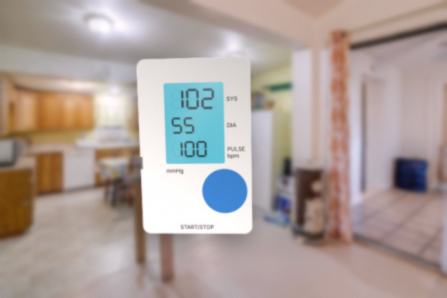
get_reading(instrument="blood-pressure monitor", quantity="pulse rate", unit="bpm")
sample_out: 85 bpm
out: 100 bpm
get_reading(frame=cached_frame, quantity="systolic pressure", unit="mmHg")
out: 102 mmHg
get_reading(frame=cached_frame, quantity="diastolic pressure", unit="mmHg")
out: 55 mmHg
